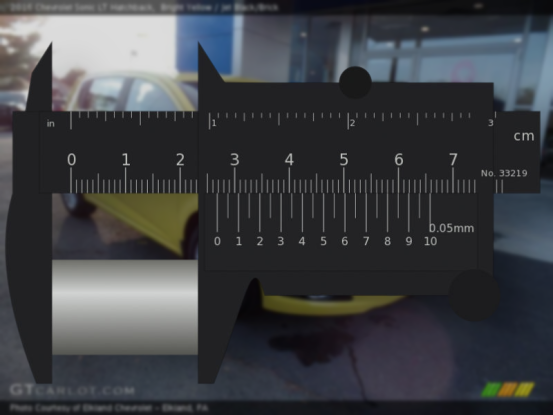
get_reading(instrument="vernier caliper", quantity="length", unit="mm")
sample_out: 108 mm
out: 26.8 mm
